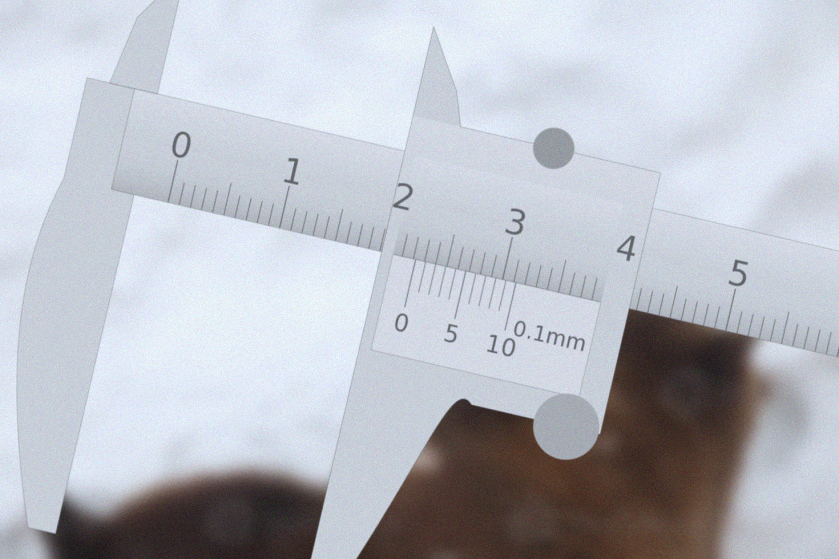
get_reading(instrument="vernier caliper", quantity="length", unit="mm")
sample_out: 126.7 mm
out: 22.2 mm
